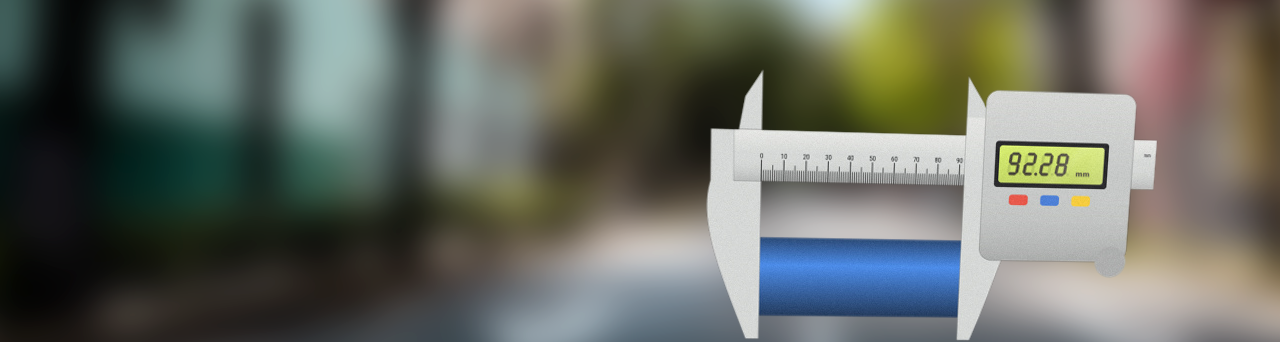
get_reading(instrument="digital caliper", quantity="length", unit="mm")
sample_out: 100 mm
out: 92.28 mm
